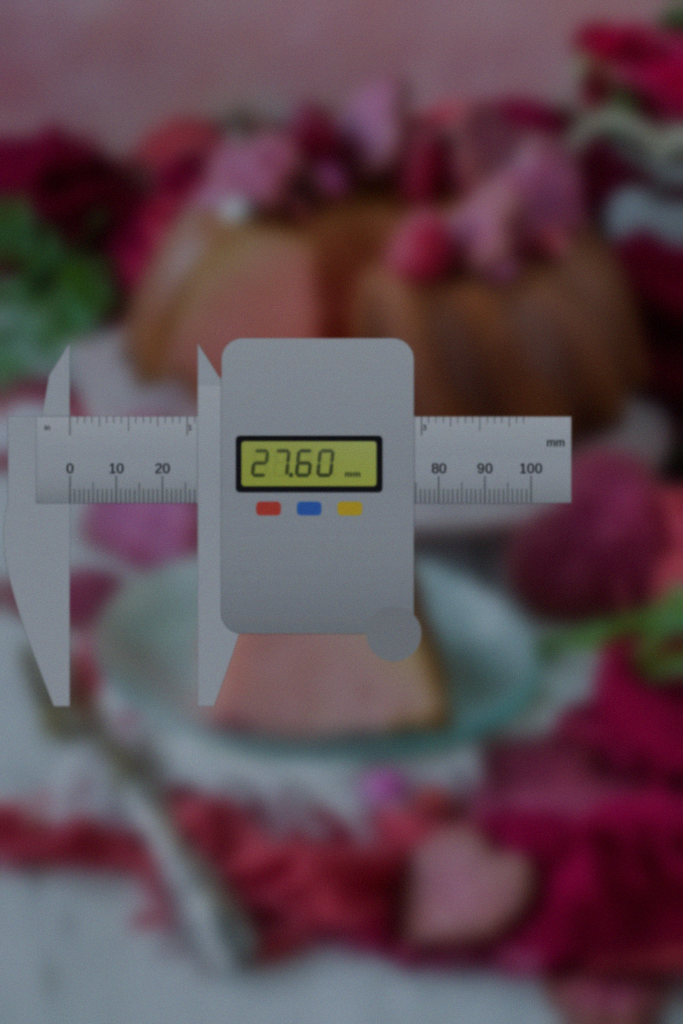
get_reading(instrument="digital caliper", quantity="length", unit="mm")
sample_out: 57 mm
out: 27.60 mm
